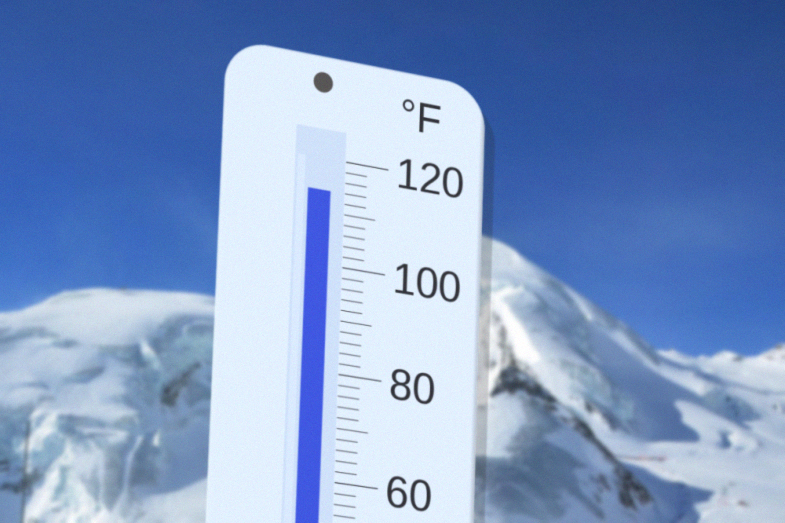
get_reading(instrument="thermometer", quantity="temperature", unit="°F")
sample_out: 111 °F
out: 114 °F
